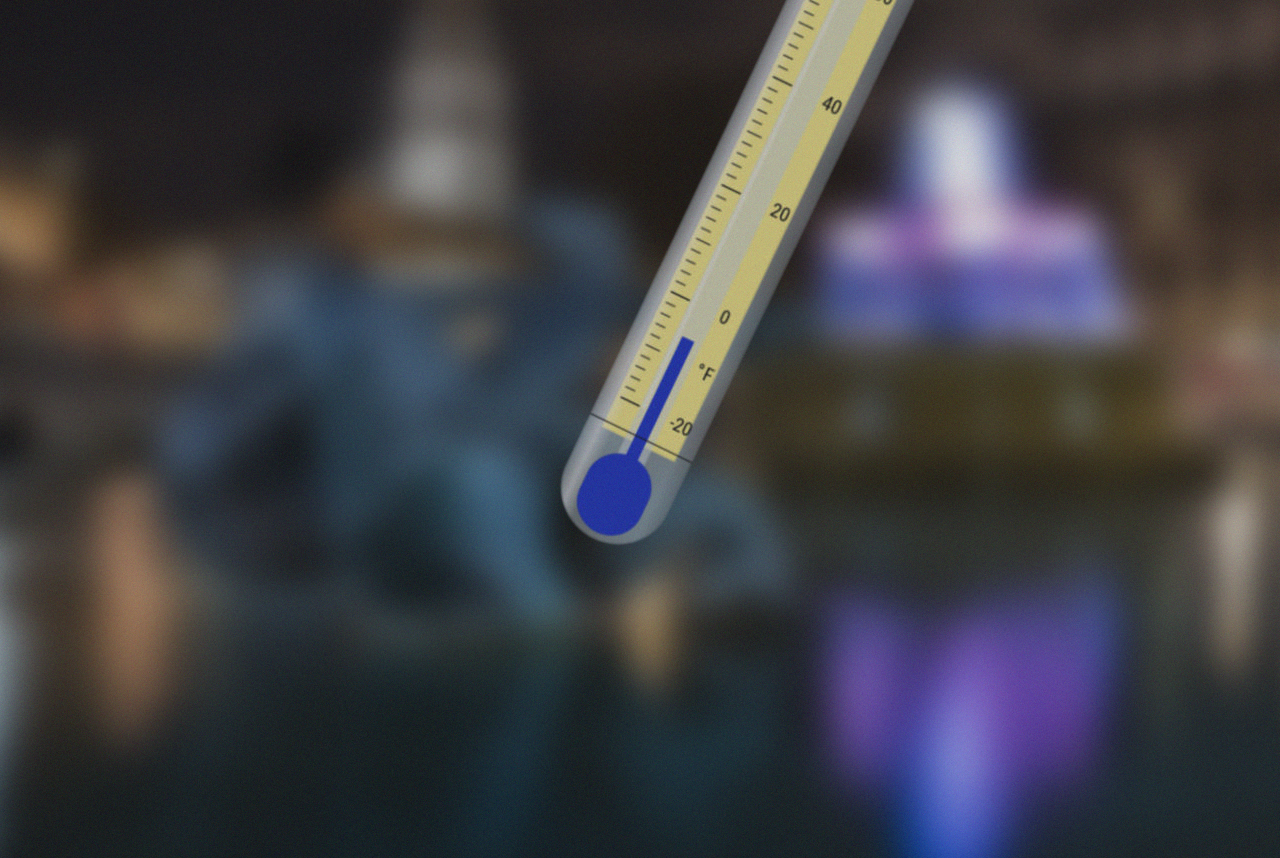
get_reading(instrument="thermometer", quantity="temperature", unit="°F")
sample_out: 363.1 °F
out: -6 °F
